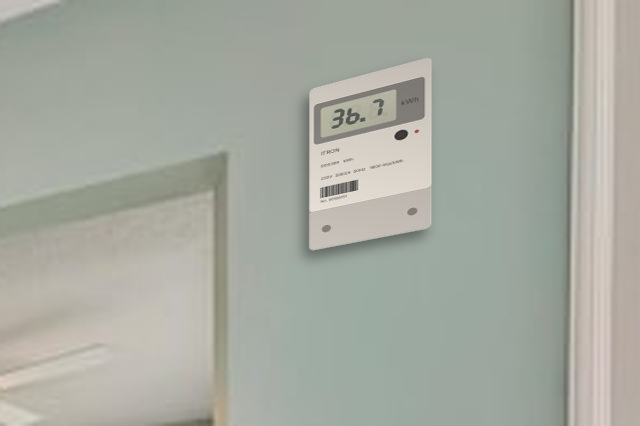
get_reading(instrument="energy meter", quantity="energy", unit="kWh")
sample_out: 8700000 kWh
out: 36.7 kWh
